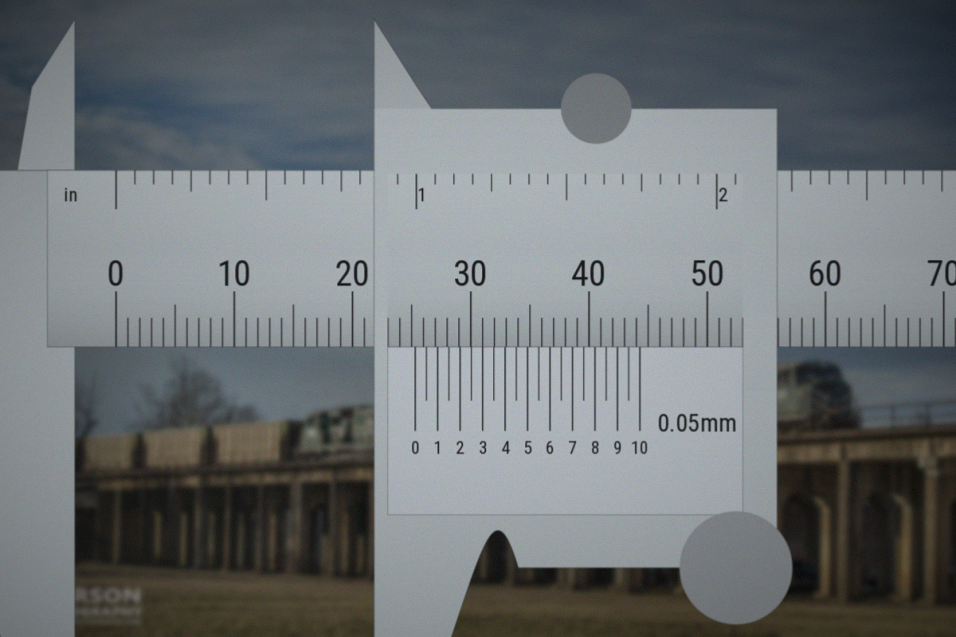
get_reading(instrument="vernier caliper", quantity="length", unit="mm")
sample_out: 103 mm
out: 25.3 mm
